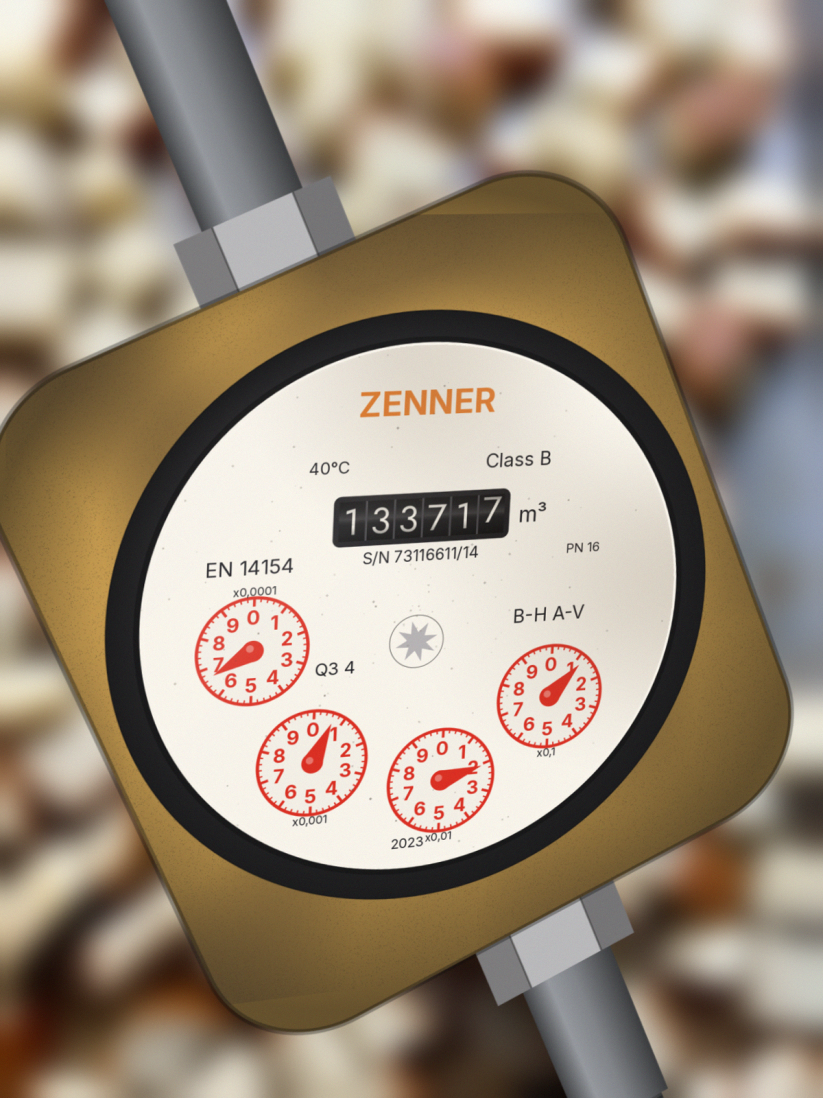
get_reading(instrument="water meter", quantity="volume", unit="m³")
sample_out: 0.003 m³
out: 133717.1206 m³
